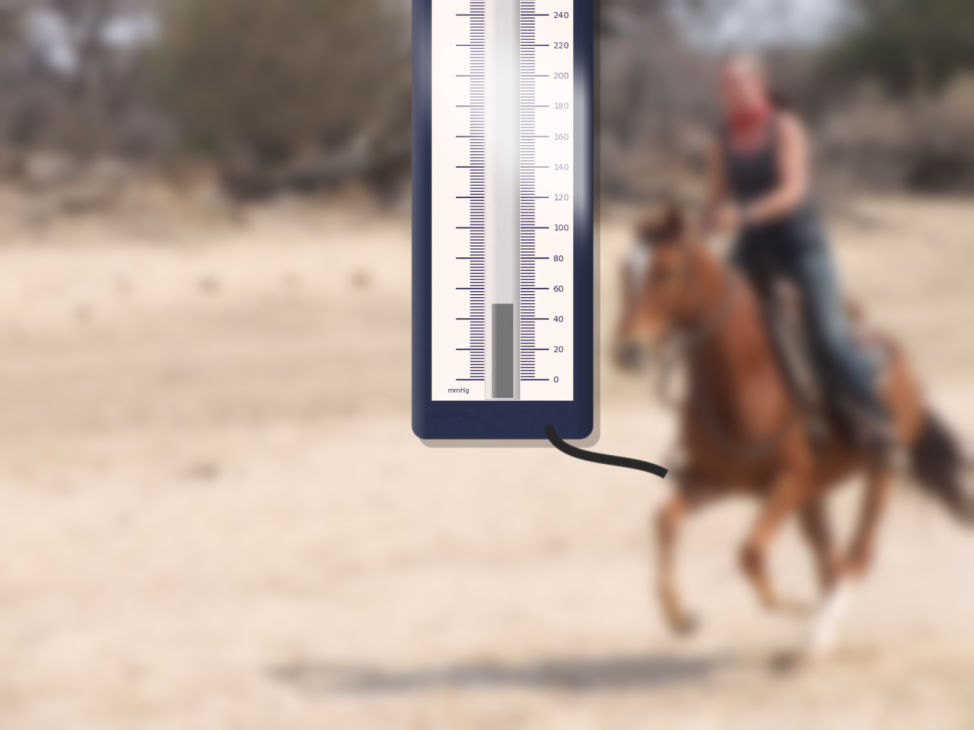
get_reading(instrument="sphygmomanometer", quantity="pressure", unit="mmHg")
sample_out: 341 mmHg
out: 50 mmHg
